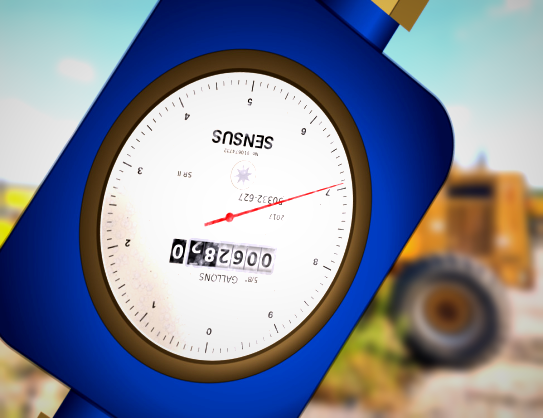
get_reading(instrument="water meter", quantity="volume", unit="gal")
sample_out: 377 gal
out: 62816.9 gal
